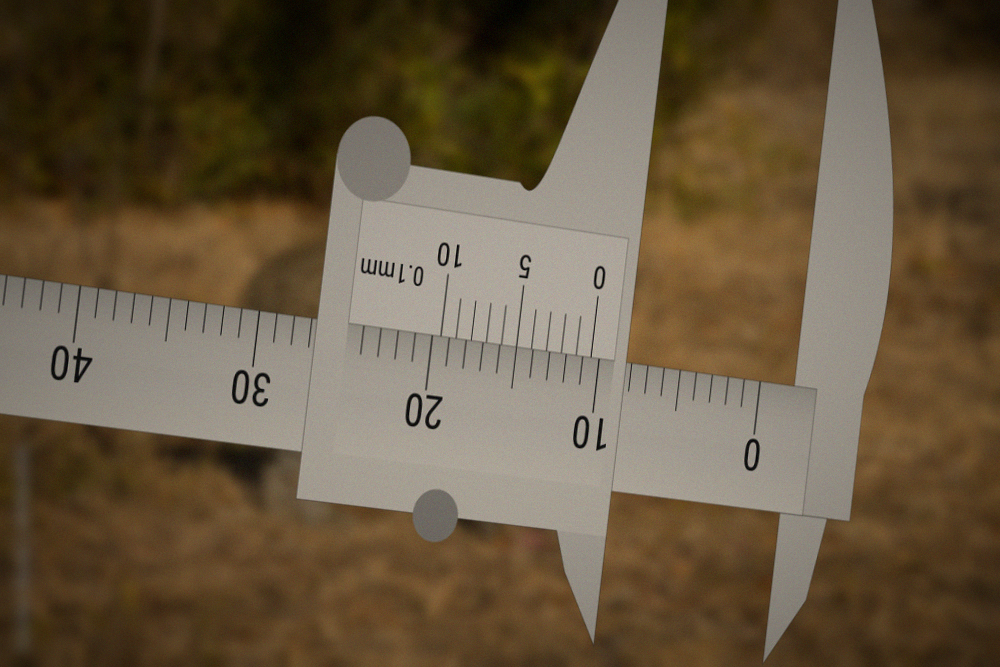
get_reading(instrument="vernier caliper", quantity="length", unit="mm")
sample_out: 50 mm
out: 10.5 mm
